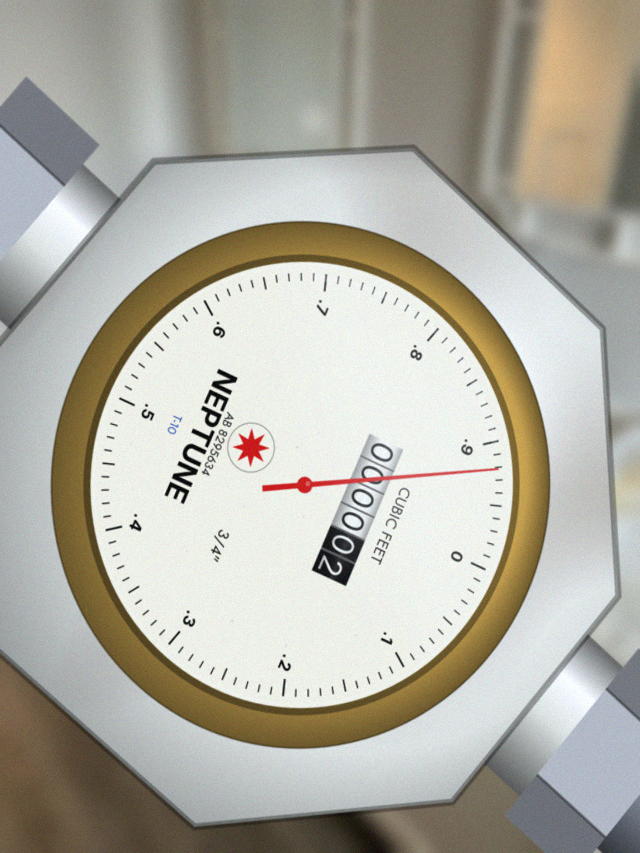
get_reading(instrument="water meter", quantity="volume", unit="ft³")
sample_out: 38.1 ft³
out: 1.92 ft³
